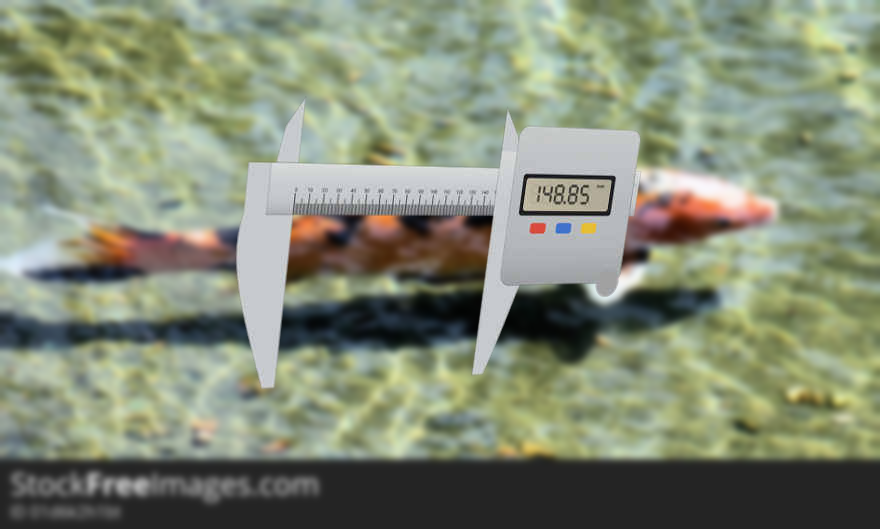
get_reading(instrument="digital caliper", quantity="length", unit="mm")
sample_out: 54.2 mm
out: 148.85 mm
